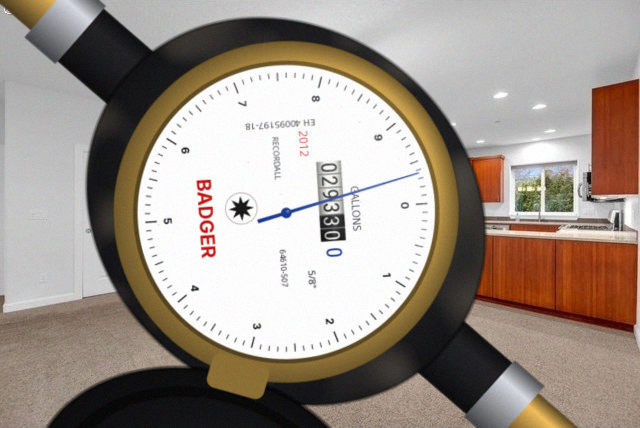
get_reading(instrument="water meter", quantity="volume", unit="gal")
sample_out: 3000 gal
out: 293299.6 gal
